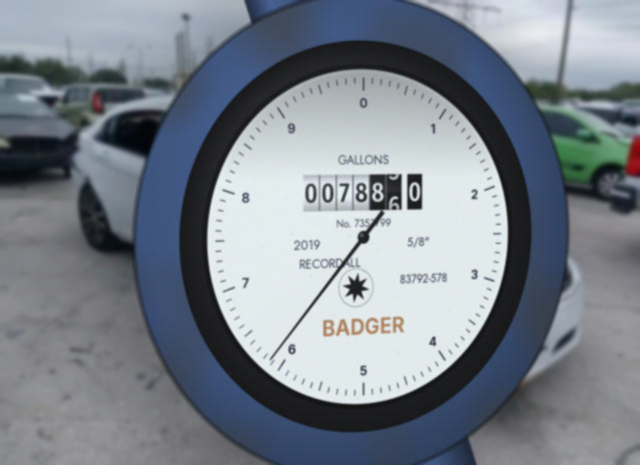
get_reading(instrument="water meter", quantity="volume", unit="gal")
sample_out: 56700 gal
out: 78856.1 gal
